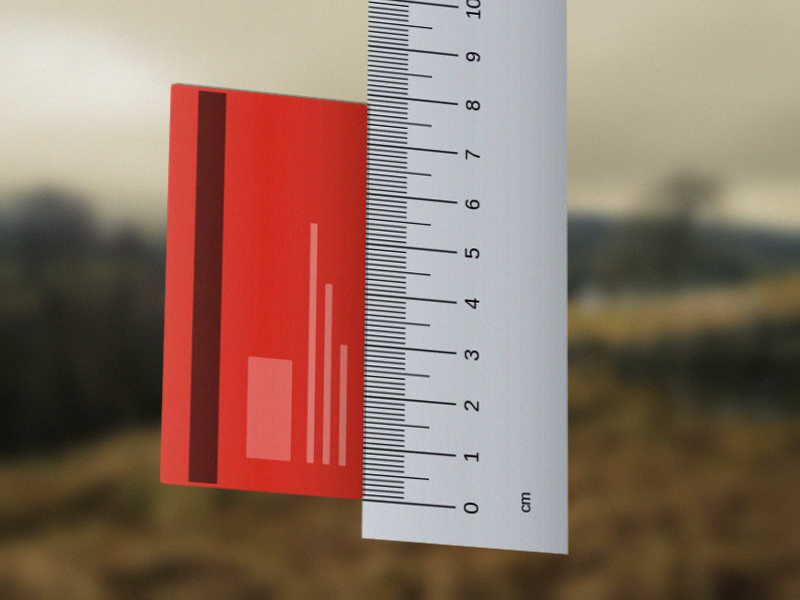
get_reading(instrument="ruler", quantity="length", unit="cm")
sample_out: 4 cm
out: 7.8 cm
